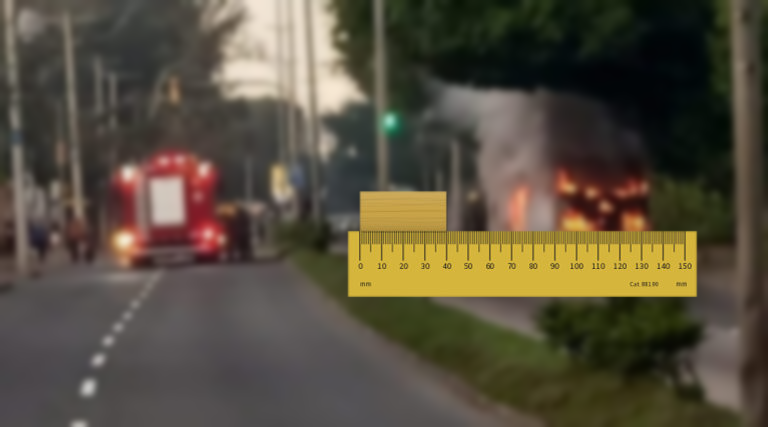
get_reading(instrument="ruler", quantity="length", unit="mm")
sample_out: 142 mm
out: 40 mm
